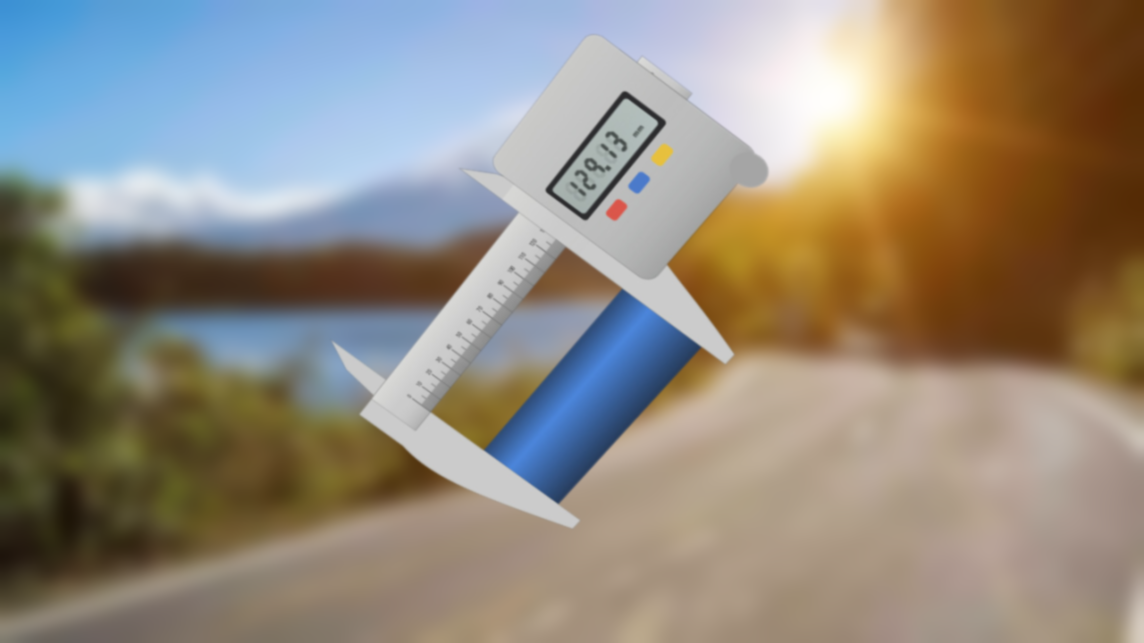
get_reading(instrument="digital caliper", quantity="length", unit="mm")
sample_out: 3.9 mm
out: 129.13 mm
